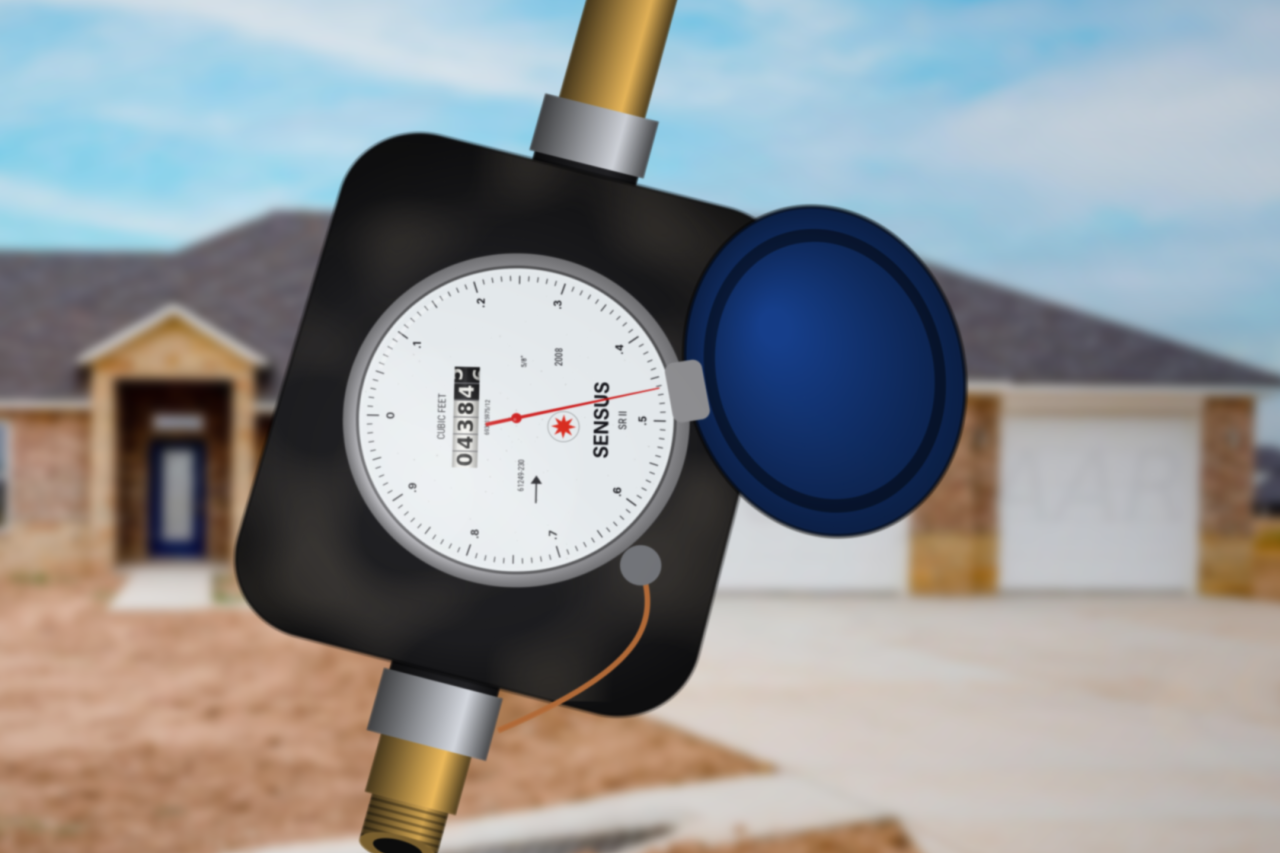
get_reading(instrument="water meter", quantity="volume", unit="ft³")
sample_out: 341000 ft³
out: 43845.46 ft³
